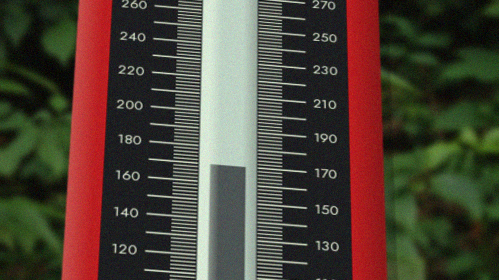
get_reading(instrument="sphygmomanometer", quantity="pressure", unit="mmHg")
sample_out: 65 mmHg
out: 170 mmHg
